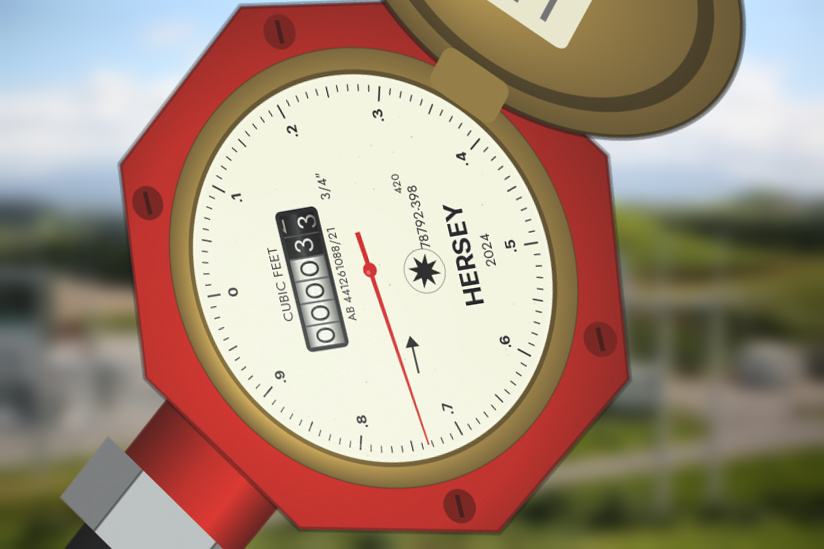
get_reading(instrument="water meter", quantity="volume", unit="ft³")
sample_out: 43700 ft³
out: 32.73 ft³
